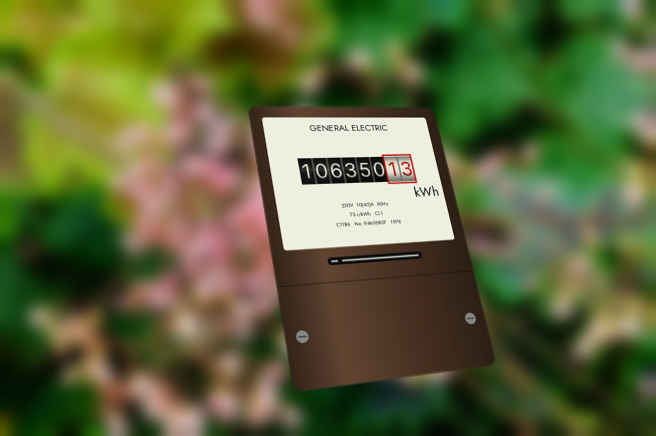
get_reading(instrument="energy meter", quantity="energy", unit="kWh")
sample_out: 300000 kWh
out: 106350.13 kWh
